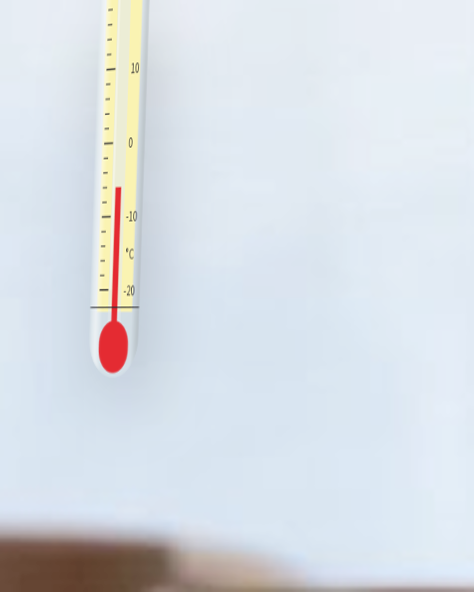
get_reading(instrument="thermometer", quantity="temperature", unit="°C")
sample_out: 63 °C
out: -6 °C
